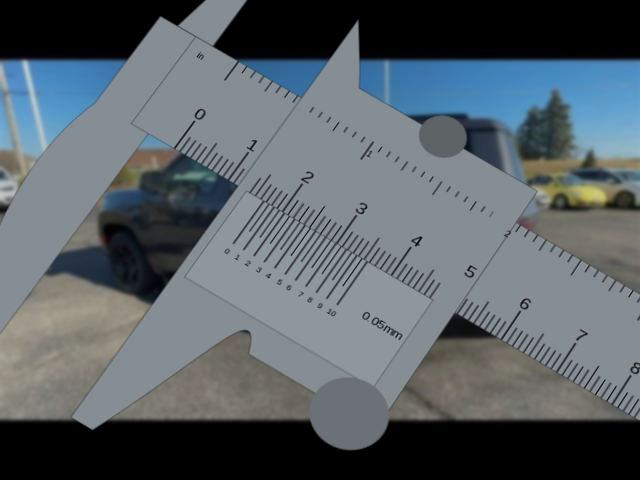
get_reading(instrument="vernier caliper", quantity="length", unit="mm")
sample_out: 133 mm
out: 16.6 mm
